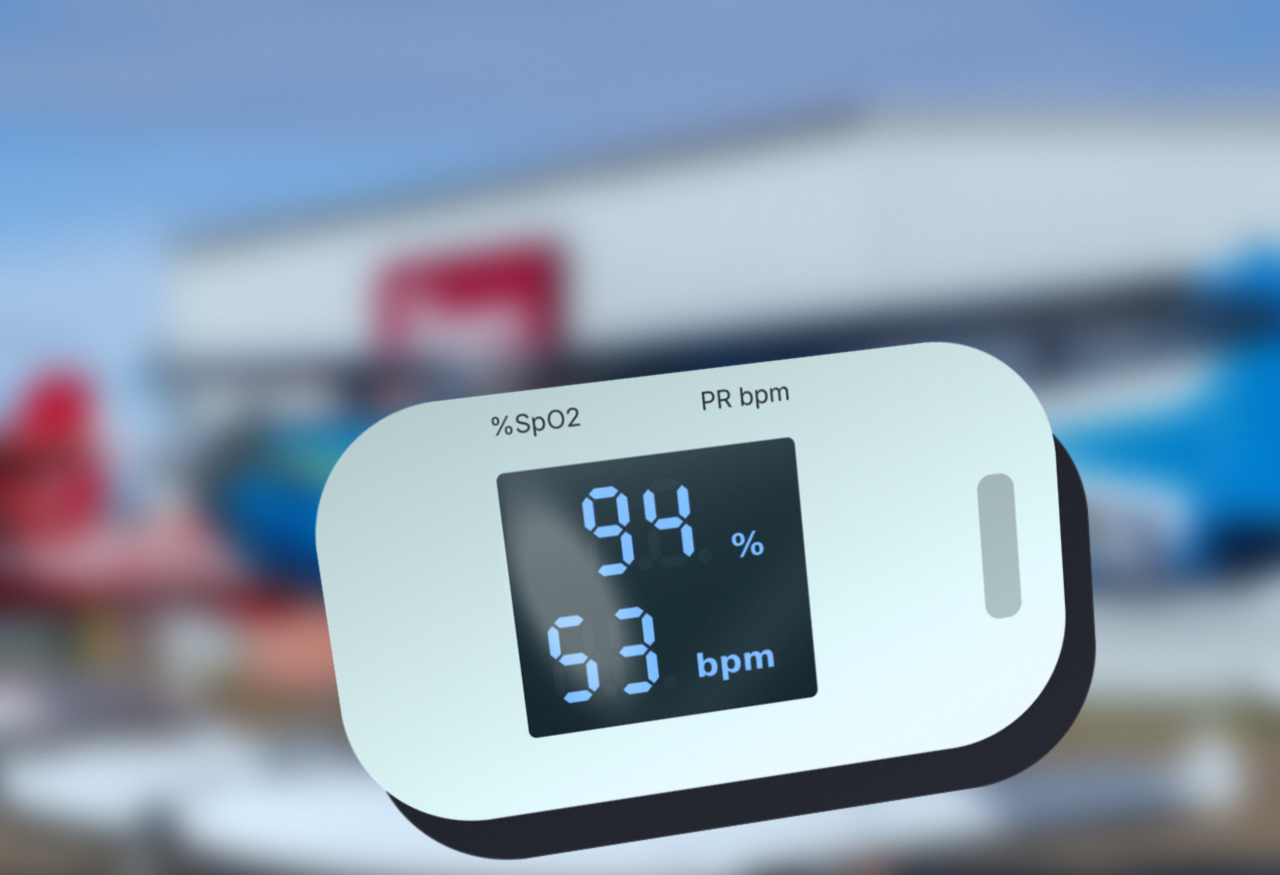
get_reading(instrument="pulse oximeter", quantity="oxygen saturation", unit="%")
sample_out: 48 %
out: 94 %
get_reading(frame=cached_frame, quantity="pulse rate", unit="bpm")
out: 53 bpm
